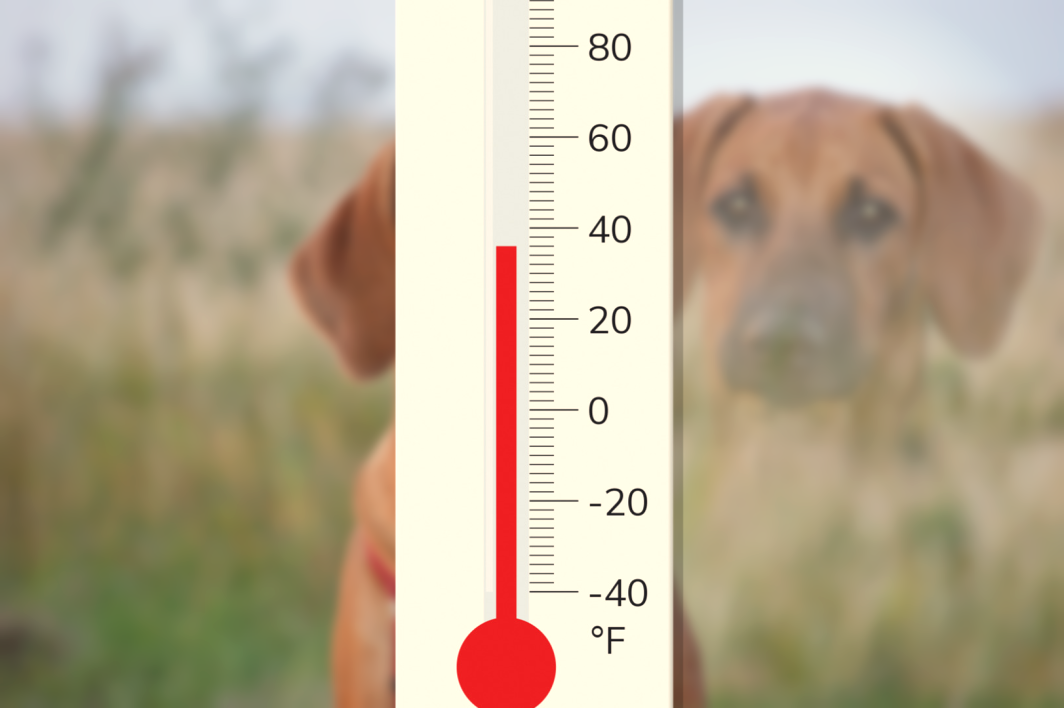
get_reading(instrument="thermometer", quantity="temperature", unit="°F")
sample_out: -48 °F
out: 36 °F
